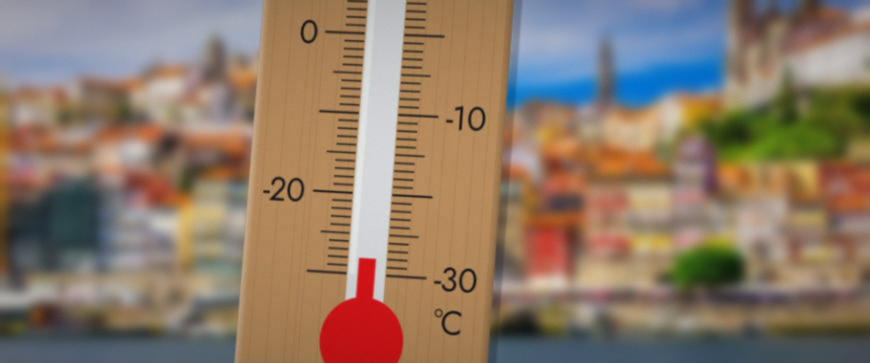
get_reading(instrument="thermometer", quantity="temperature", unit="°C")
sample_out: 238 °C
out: -28 °C
